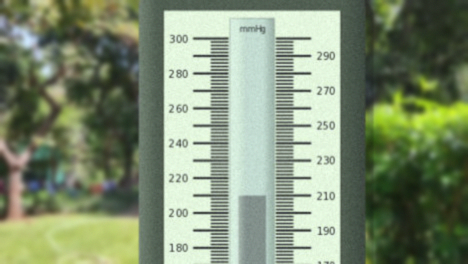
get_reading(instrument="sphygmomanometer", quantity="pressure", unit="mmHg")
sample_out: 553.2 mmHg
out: 210 mmHg
